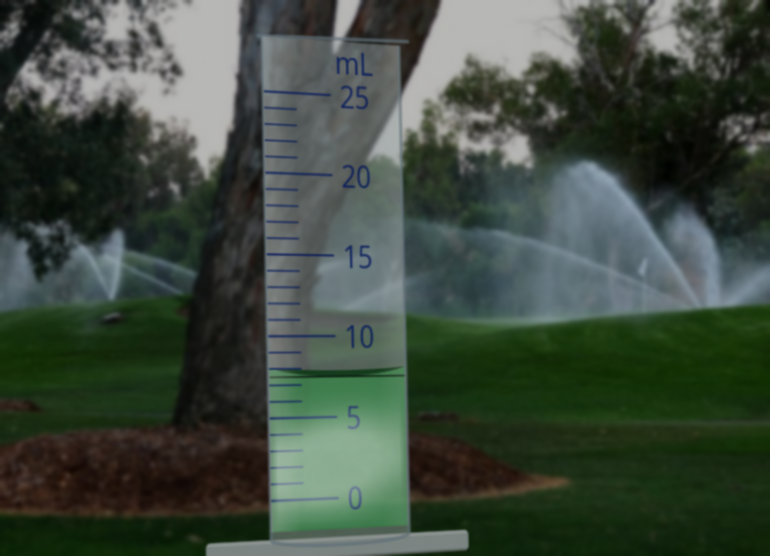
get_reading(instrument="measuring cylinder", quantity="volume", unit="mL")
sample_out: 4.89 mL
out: 7.5 mL
